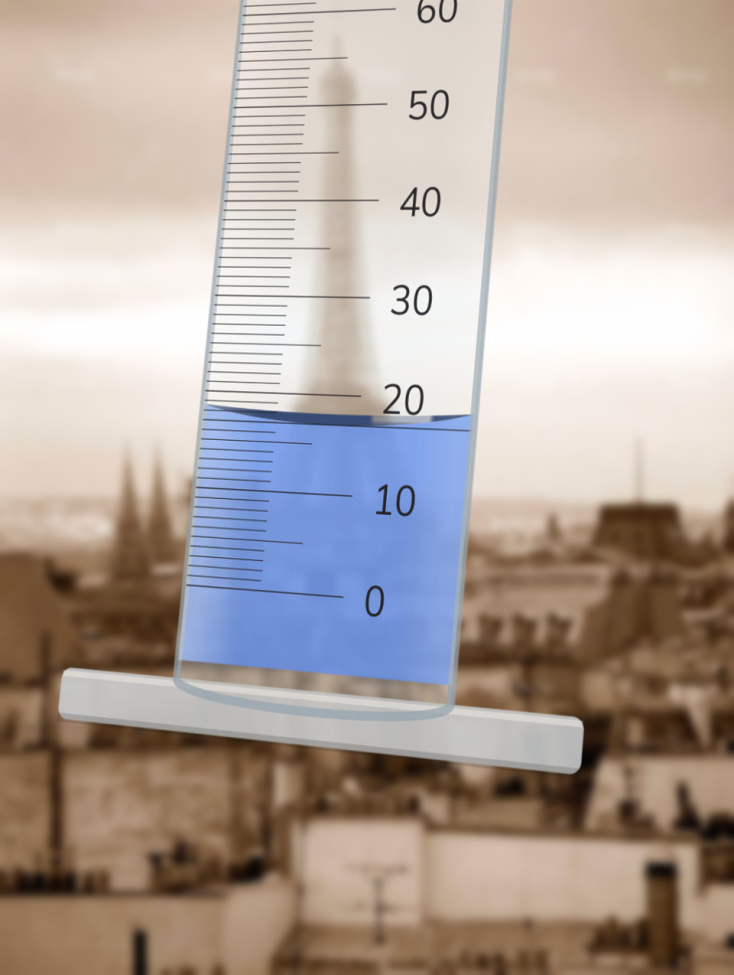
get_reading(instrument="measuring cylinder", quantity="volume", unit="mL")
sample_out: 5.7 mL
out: 17 mL
